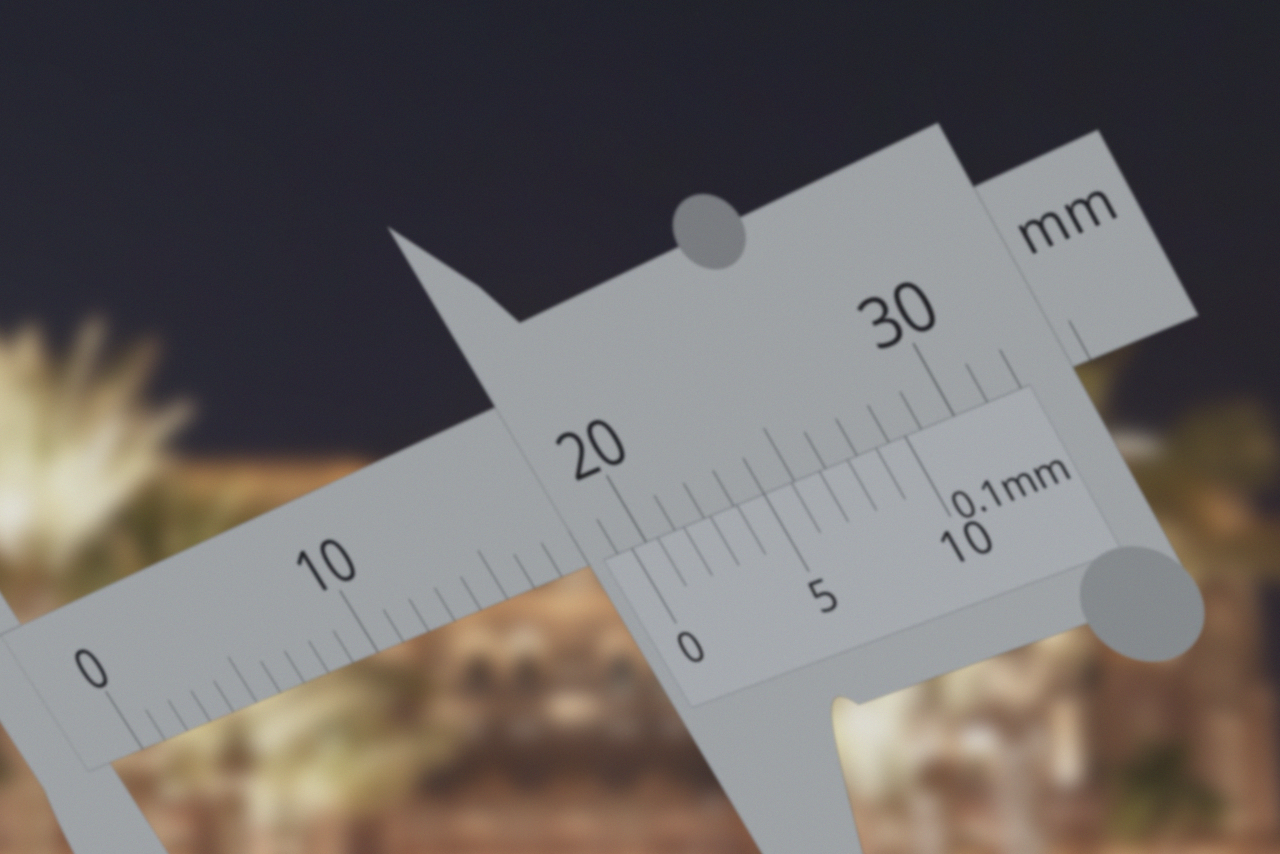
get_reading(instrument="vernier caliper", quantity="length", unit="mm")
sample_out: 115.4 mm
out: 19.5 mm
